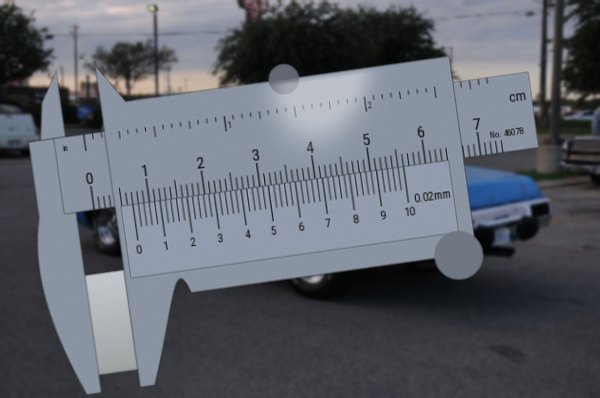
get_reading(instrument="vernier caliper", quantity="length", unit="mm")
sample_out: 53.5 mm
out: 7.0 mm
